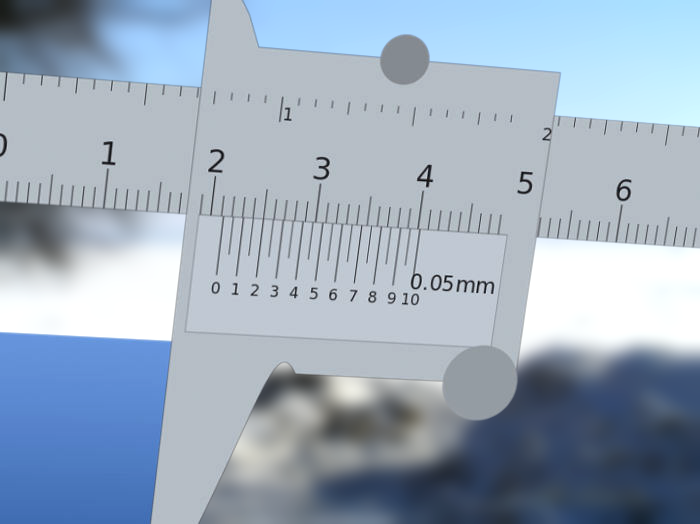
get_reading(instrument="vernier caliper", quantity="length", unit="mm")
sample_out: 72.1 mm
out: 21.2 mm
